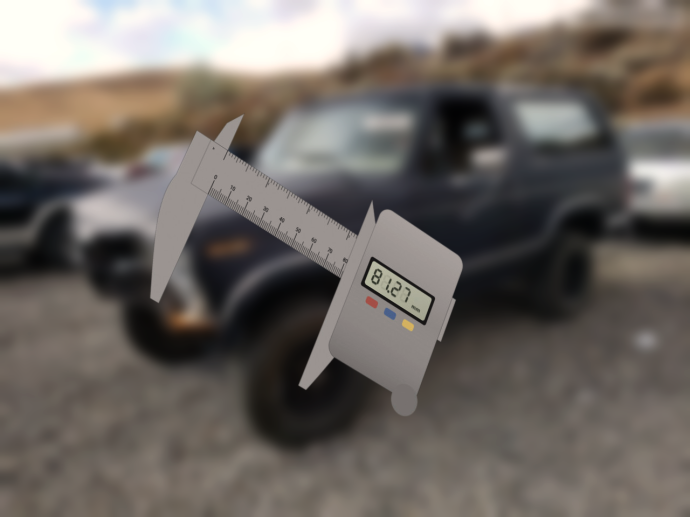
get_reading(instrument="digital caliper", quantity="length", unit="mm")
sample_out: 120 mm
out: 81.27 mm
